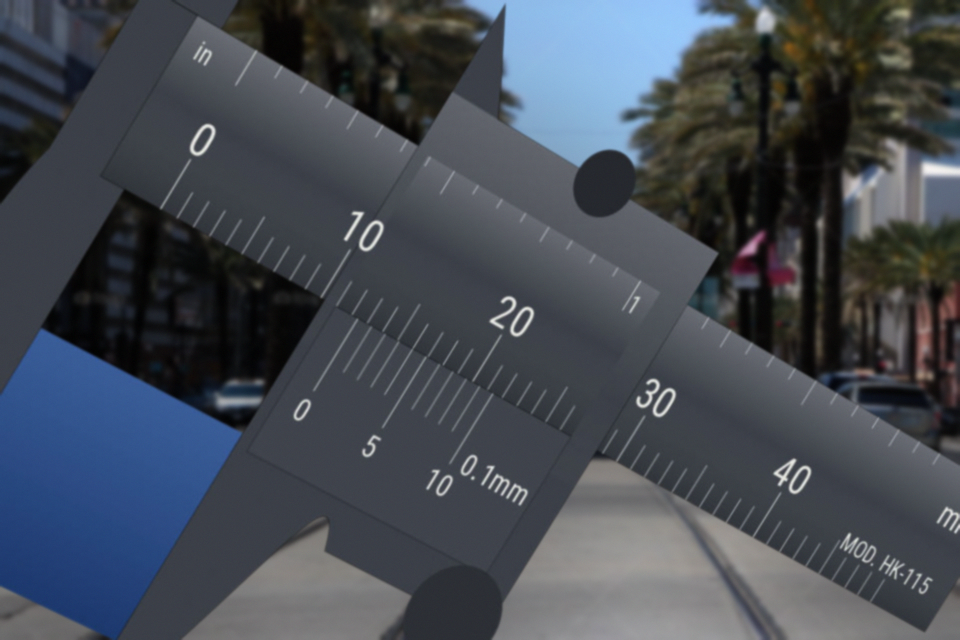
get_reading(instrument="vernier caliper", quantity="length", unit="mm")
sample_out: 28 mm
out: 12.4 mm
